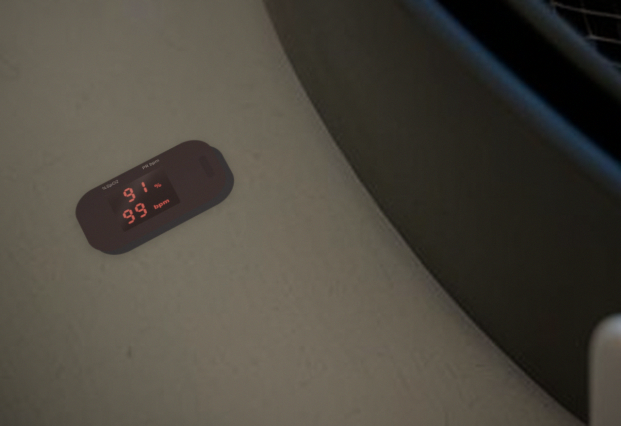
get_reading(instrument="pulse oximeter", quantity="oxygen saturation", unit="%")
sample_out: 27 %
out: 91 %
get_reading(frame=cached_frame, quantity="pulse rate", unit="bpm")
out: 99 bpm
